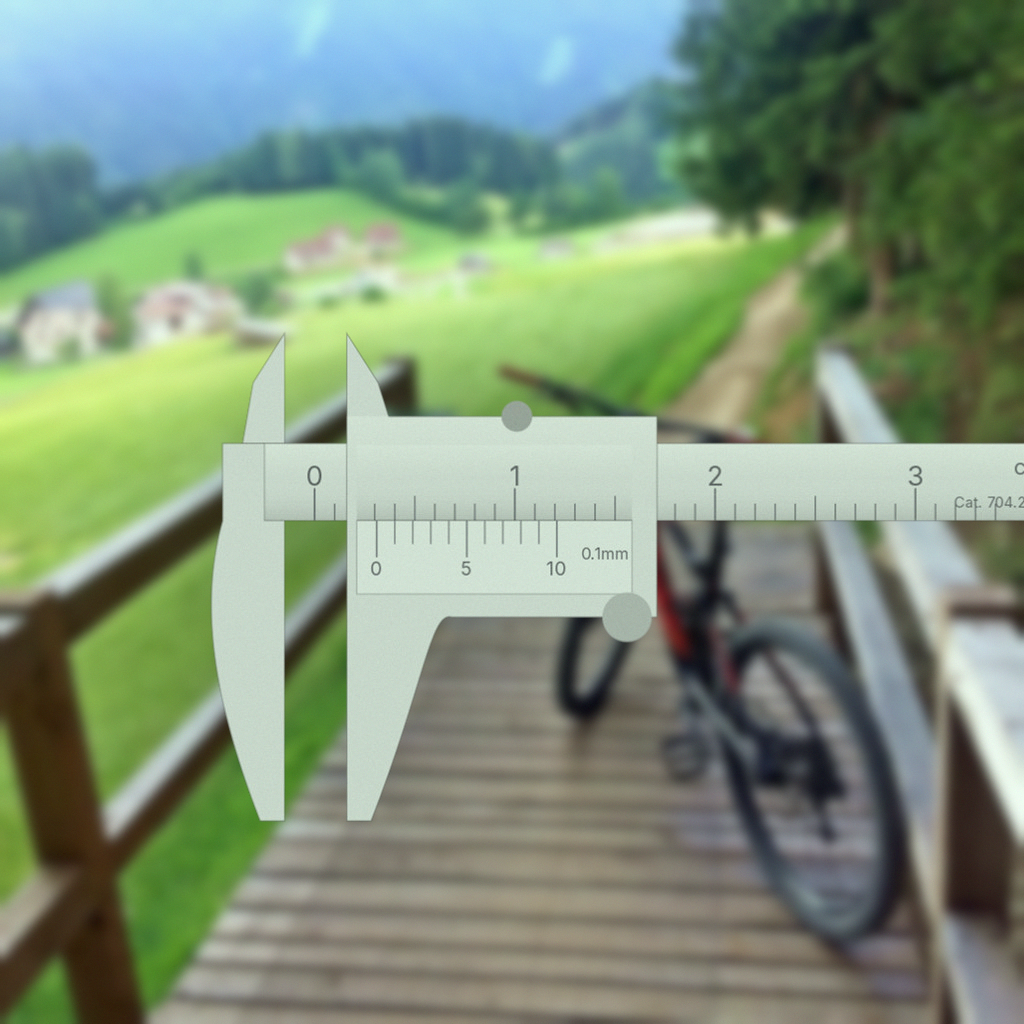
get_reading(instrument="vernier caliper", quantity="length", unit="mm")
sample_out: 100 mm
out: 3.1 mm
